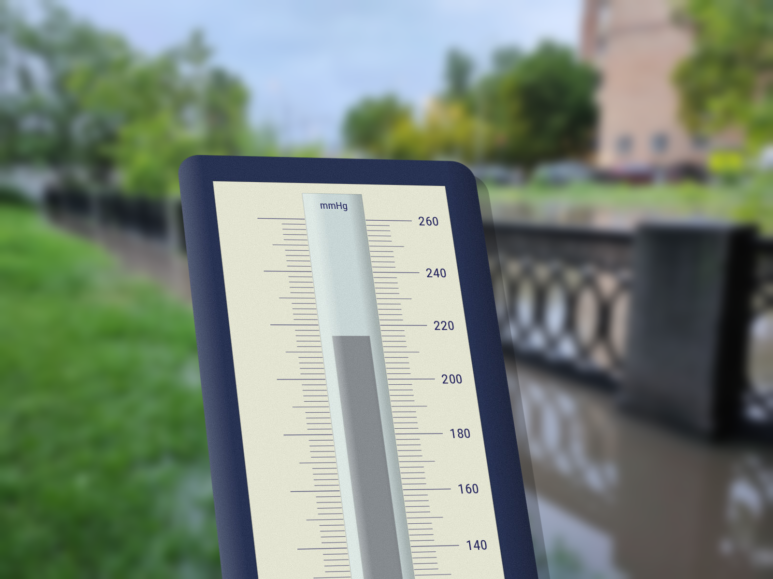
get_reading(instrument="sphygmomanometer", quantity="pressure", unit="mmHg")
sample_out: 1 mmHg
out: 216 mmHg
